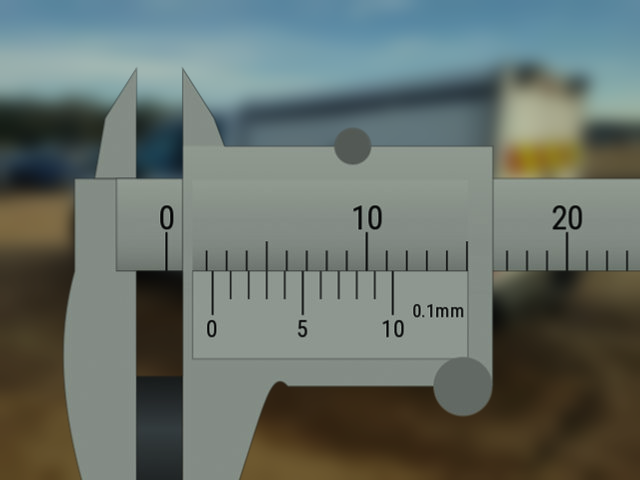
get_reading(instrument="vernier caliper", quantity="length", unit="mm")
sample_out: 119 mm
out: 2.3 mm
